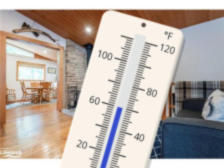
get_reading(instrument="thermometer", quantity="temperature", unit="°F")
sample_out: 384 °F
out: 60 °F
